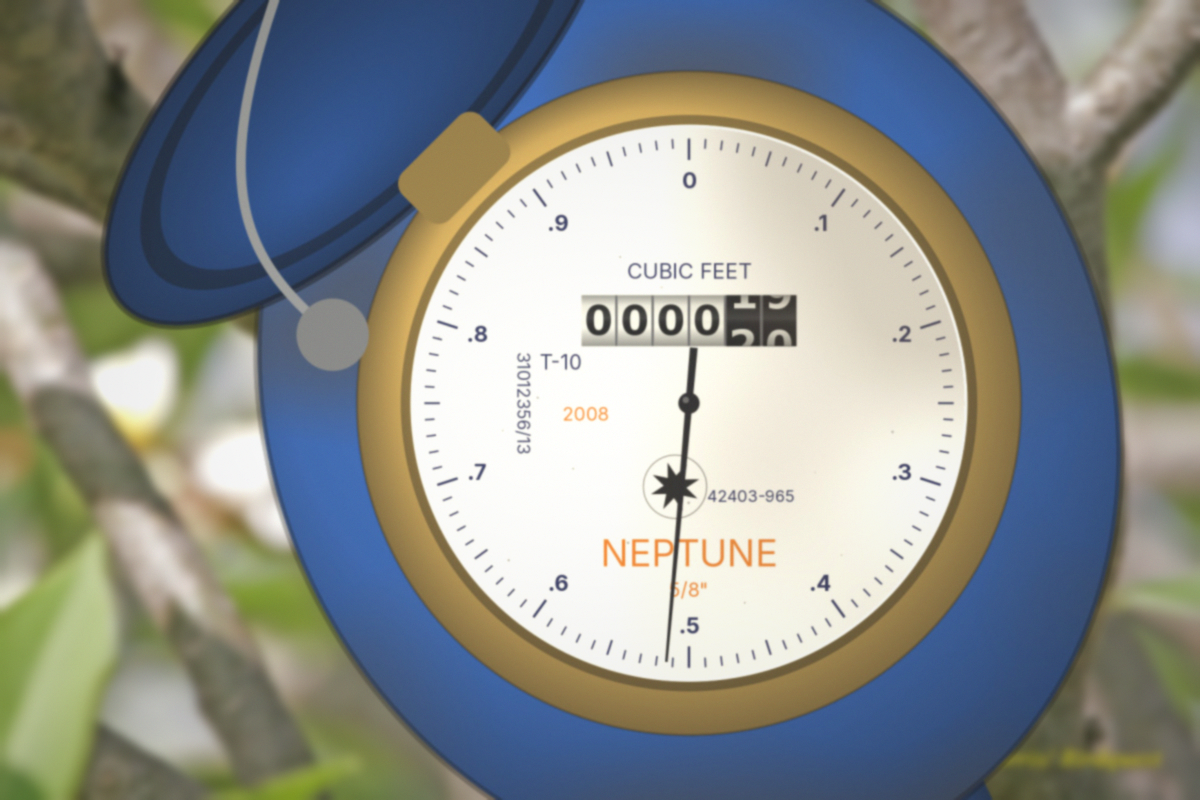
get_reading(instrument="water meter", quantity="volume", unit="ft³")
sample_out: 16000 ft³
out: 19.51 ft³
